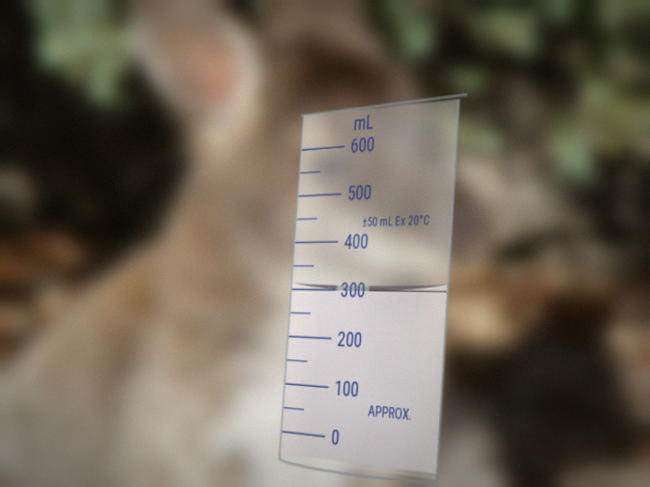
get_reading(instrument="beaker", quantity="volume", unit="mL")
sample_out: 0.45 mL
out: 300 mL
